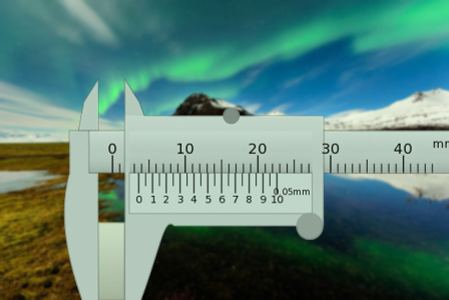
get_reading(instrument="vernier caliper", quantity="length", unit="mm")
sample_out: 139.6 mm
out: 3.6 mm
